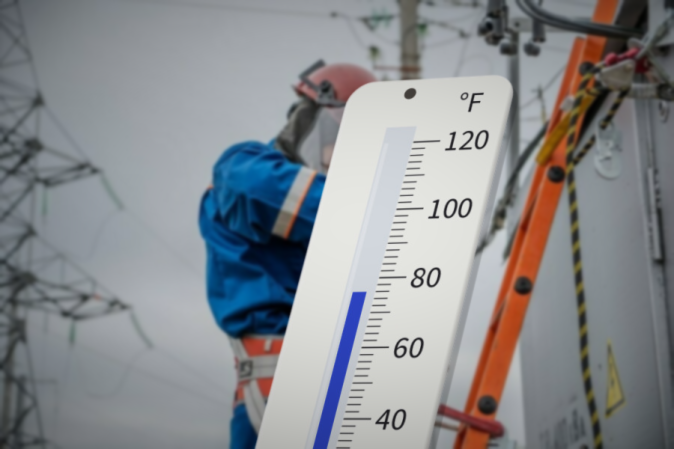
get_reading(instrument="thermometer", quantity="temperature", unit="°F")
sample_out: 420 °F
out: 76 °F
